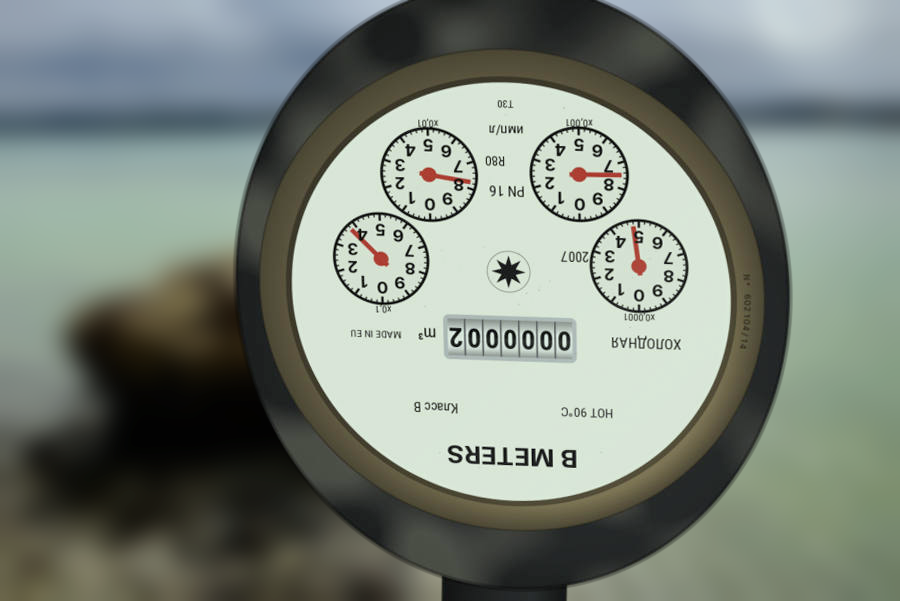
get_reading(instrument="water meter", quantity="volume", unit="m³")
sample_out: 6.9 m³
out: 2.3774 m³
